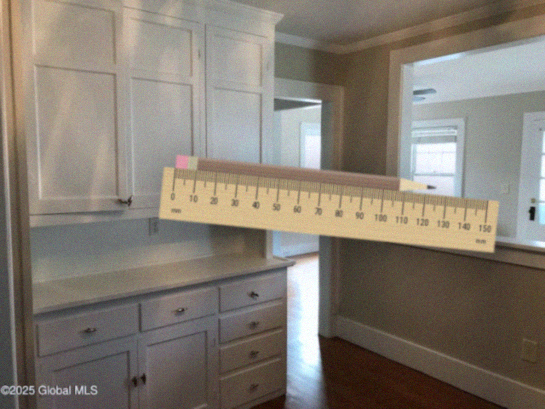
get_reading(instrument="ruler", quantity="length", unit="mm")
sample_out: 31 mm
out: 125 mm
